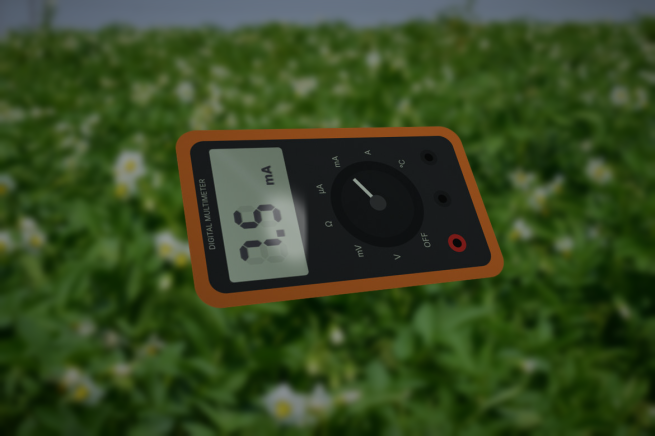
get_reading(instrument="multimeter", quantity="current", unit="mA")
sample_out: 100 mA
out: 7.5 mA
